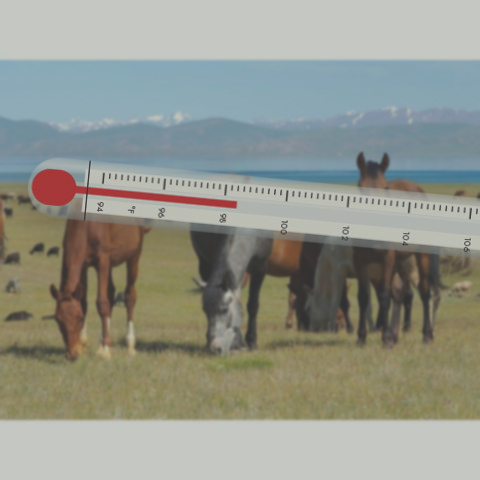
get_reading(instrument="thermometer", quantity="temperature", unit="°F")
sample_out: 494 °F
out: 98.4 °F
